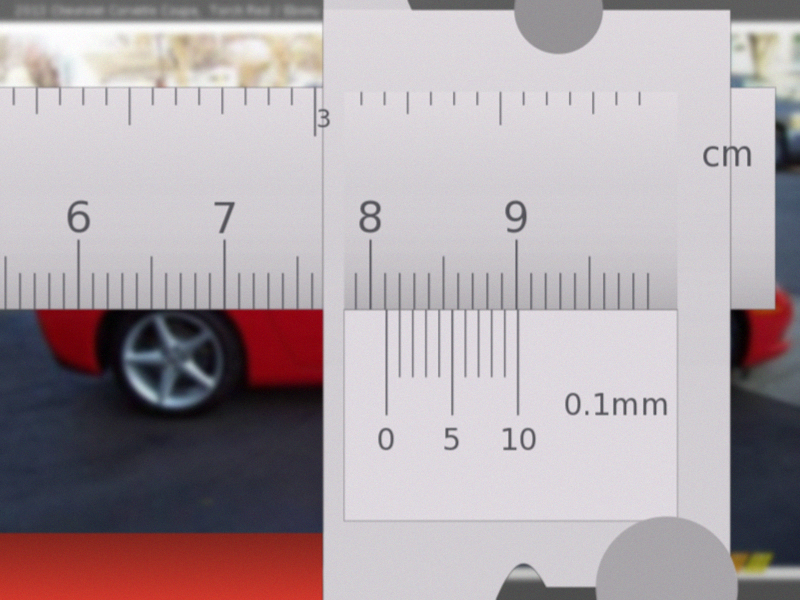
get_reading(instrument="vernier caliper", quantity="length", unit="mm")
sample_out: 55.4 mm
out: 81.1 mm
